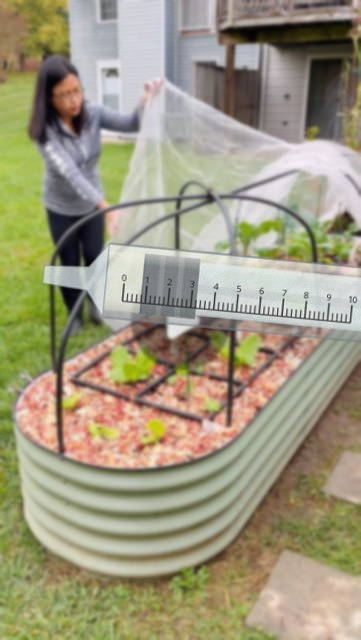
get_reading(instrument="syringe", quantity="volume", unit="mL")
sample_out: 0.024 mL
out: 0.8 mL
